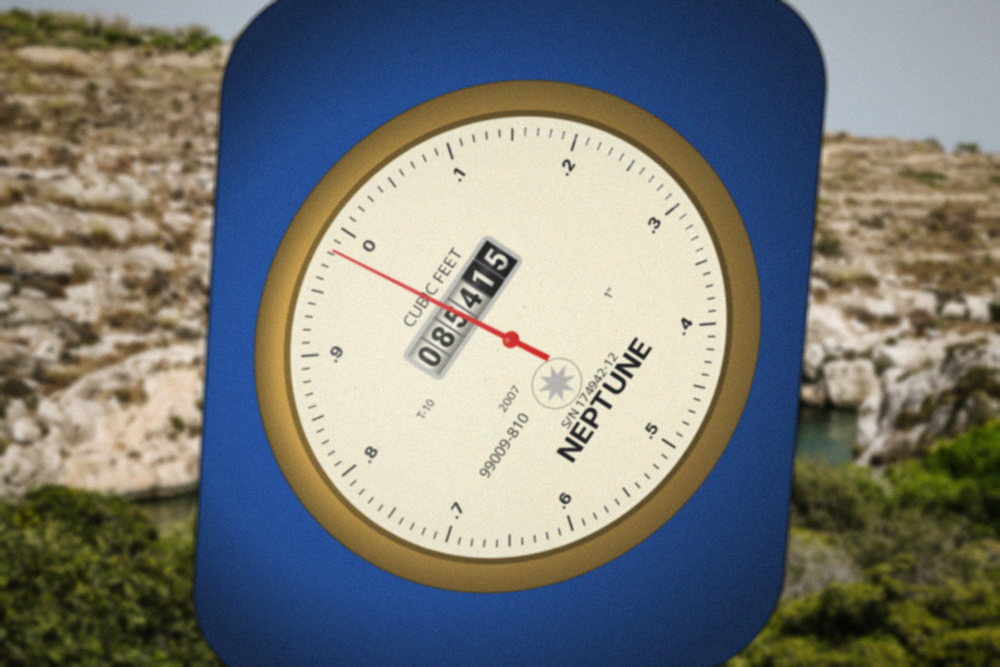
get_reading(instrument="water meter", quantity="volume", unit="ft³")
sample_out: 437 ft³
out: 85414.98 ft³
